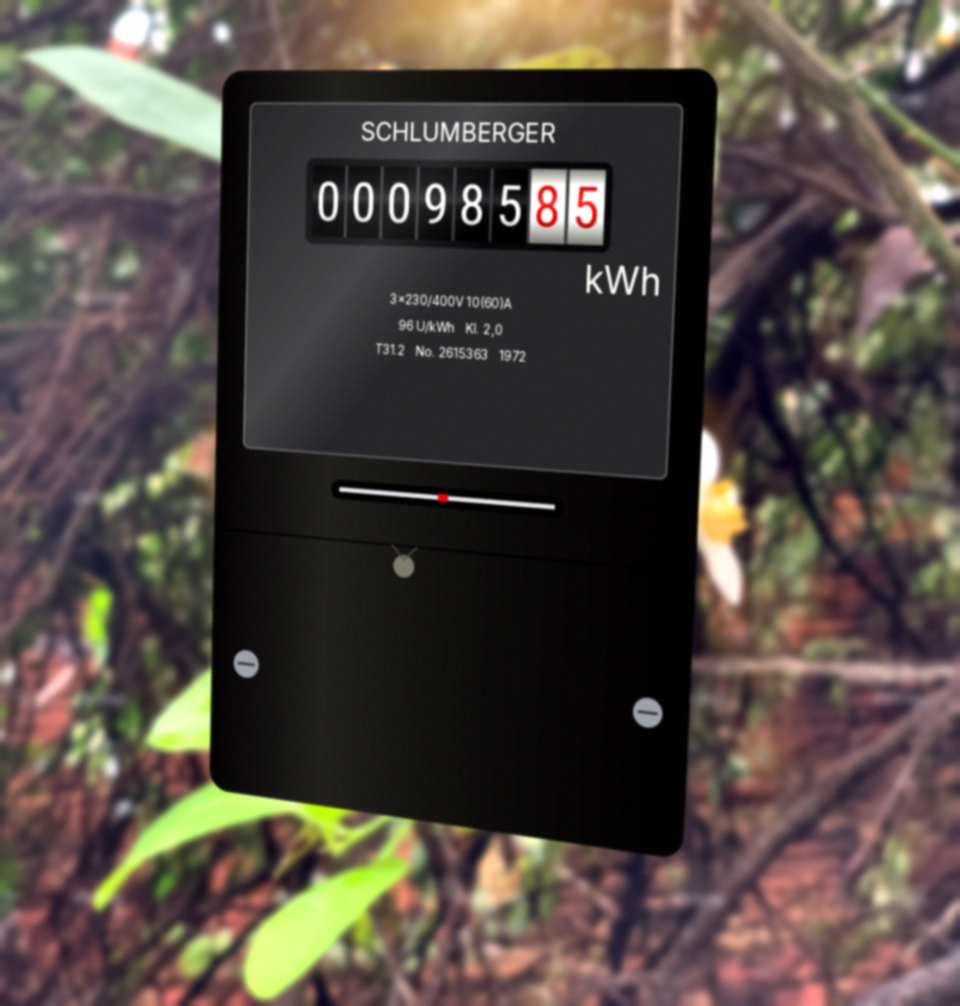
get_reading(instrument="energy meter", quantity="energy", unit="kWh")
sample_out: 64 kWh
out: 985.85 kWh
